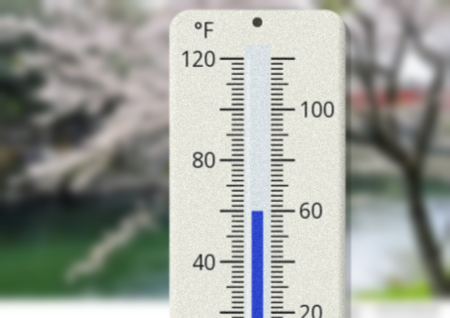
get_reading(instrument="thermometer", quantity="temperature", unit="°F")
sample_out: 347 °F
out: 60 °F
